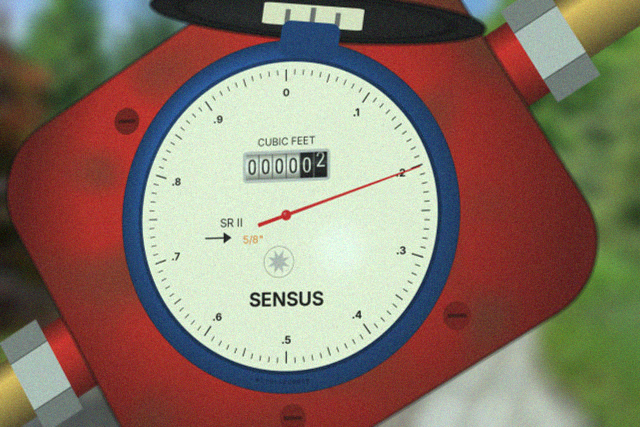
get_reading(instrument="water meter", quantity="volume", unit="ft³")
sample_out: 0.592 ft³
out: 2.20 ft³
